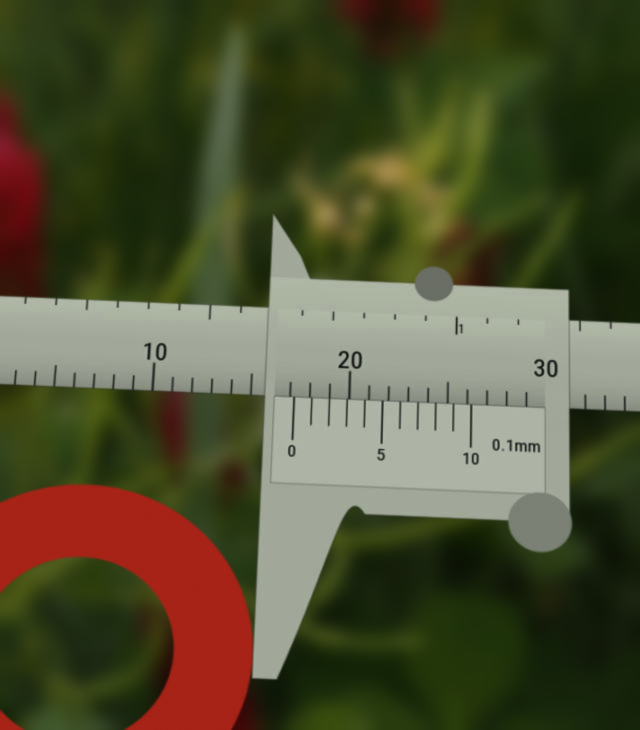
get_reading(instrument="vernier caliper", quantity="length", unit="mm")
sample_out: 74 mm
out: 17.2 mm
